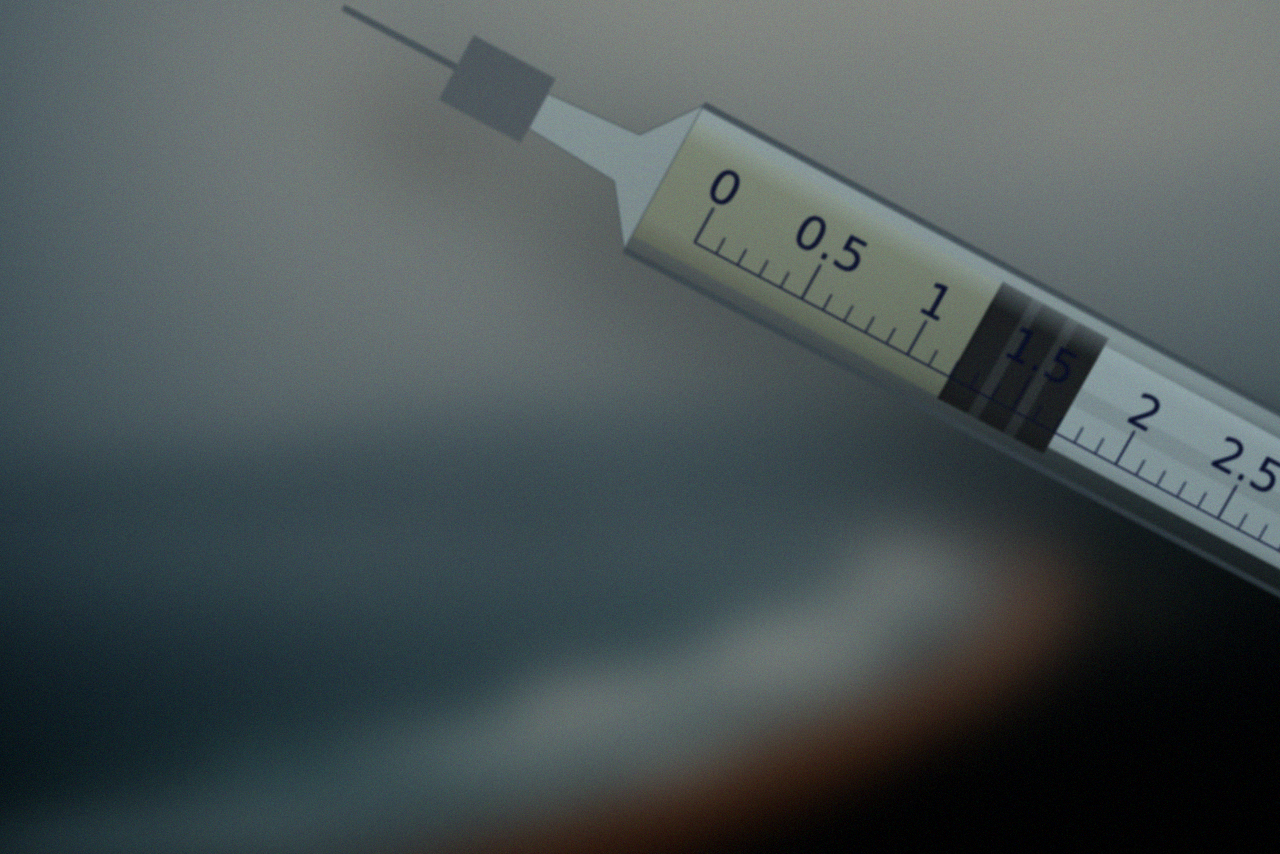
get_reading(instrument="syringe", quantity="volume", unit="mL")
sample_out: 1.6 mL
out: 1.2 mL
